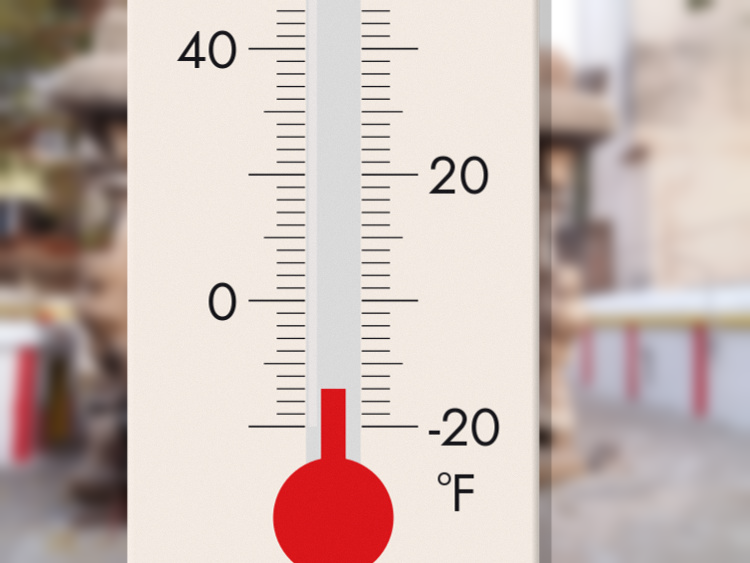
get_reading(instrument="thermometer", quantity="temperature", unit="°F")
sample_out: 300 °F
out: -14 °F
